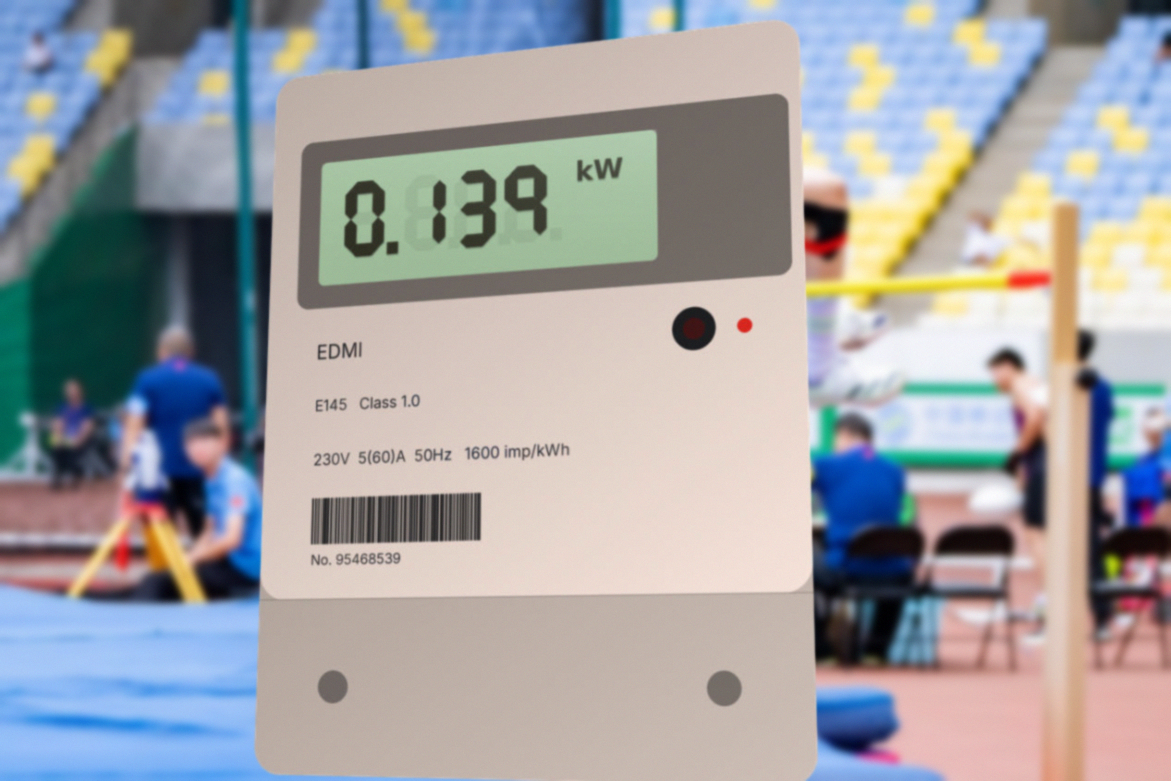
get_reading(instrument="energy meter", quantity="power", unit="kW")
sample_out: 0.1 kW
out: 0.139 kW
